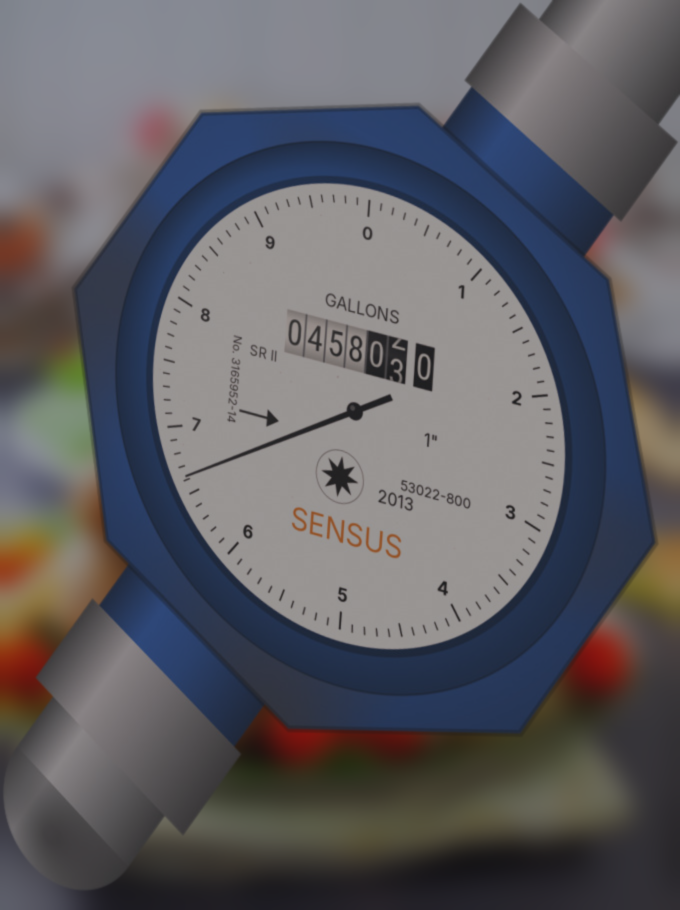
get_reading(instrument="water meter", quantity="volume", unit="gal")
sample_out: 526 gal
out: 458026.6 gal
